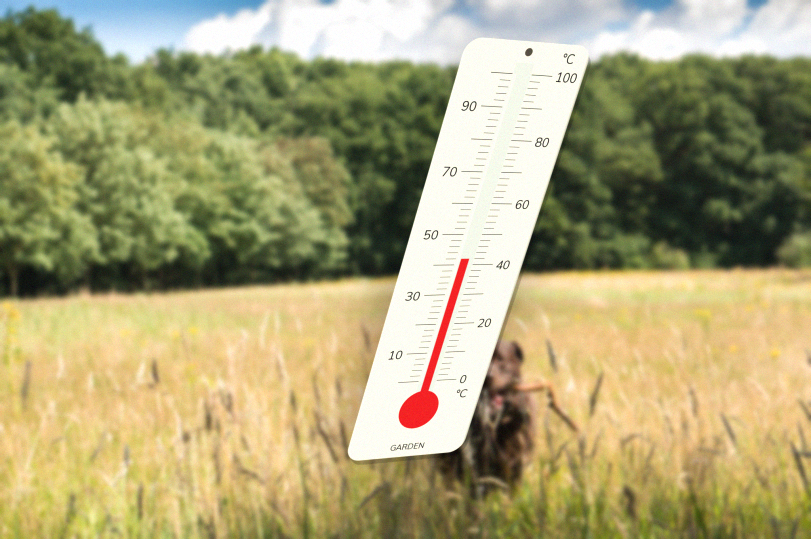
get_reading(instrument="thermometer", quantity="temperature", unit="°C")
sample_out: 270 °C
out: 42 °C
